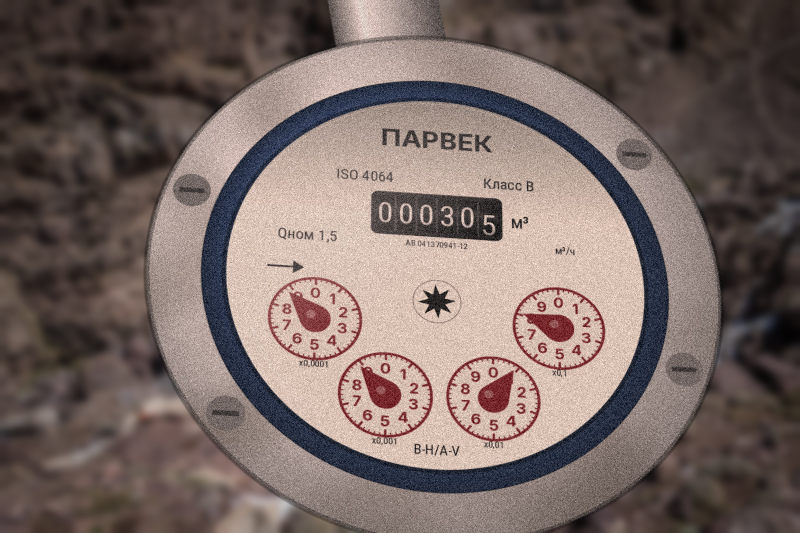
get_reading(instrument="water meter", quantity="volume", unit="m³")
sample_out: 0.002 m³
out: 304.8088 m³
